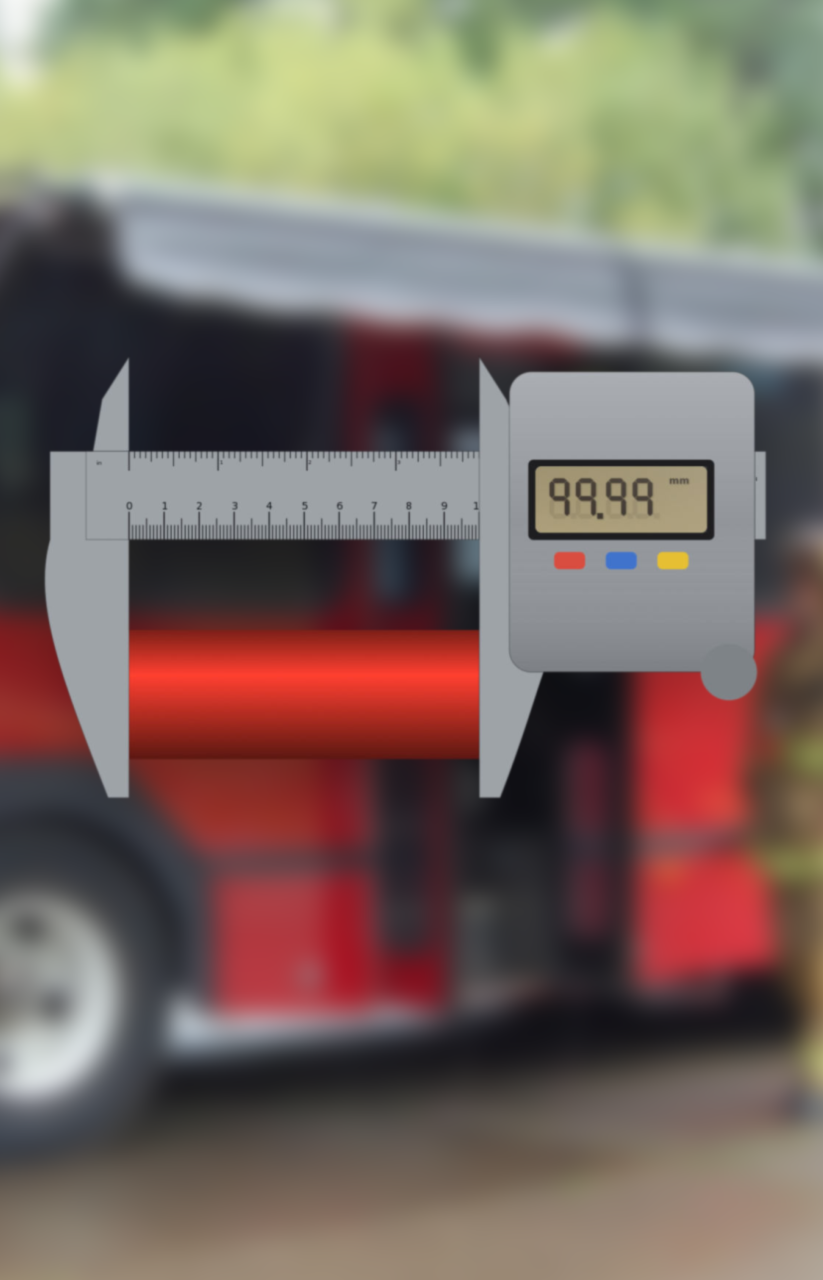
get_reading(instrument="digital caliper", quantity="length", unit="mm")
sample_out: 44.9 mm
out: 99.99 mm
